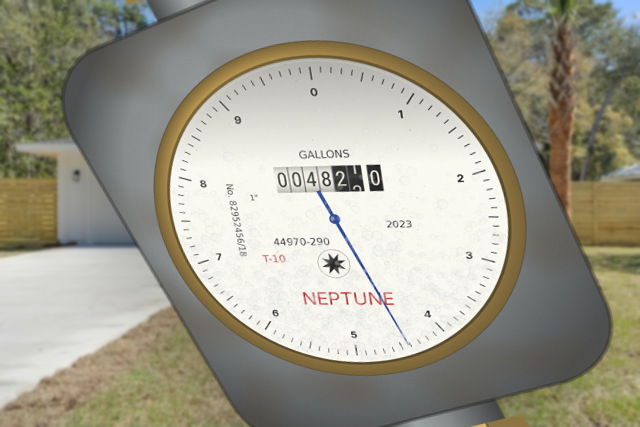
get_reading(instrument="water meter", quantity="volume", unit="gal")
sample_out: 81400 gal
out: 48214.4 gal
